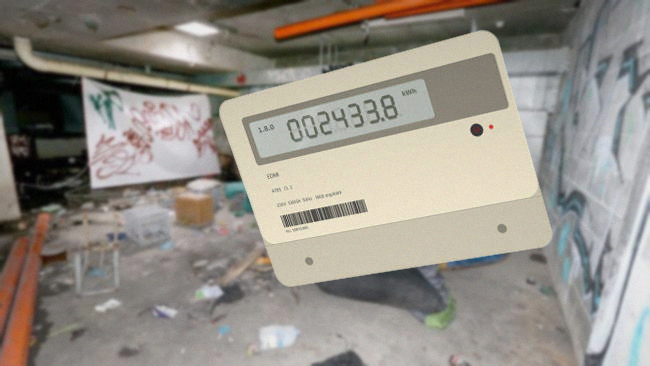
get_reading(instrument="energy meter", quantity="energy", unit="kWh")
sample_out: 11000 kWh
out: 2433.8 kWh
